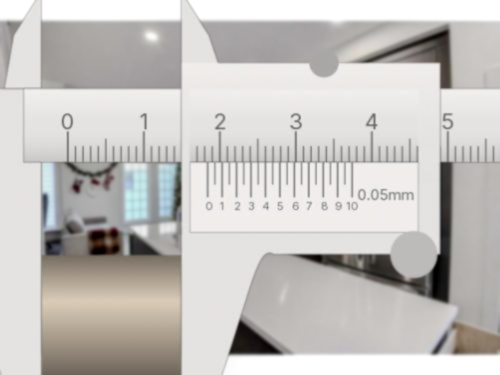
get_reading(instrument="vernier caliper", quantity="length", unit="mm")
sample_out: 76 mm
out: 18.4 mm
